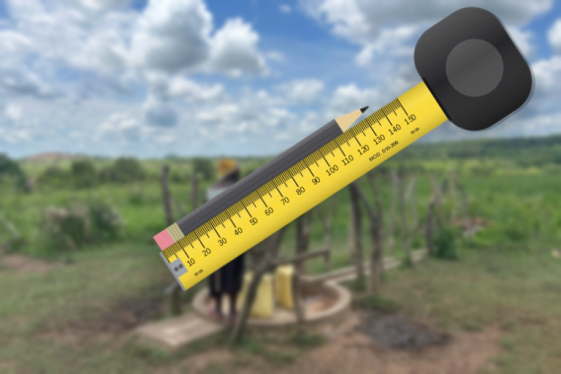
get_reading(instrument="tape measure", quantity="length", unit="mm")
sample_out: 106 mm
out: 135 mm
